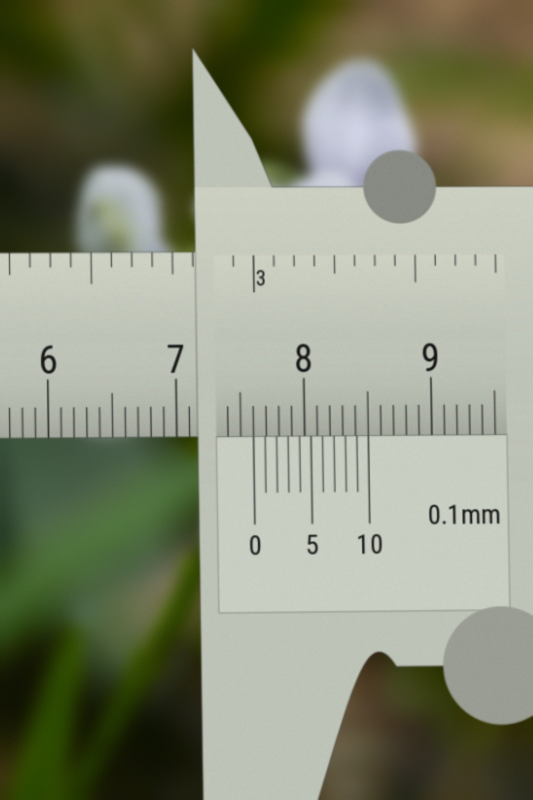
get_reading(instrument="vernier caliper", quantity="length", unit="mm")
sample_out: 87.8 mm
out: 76.0 mm
